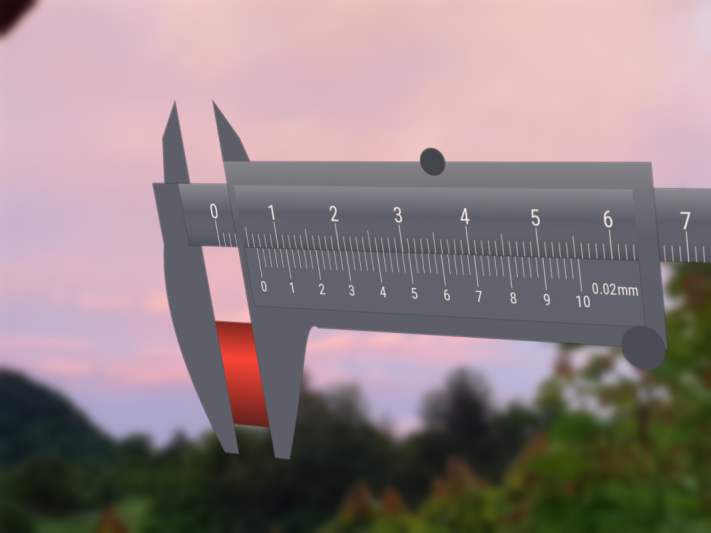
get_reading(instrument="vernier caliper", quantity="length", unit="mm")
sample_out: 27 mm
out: 6.4 mm
